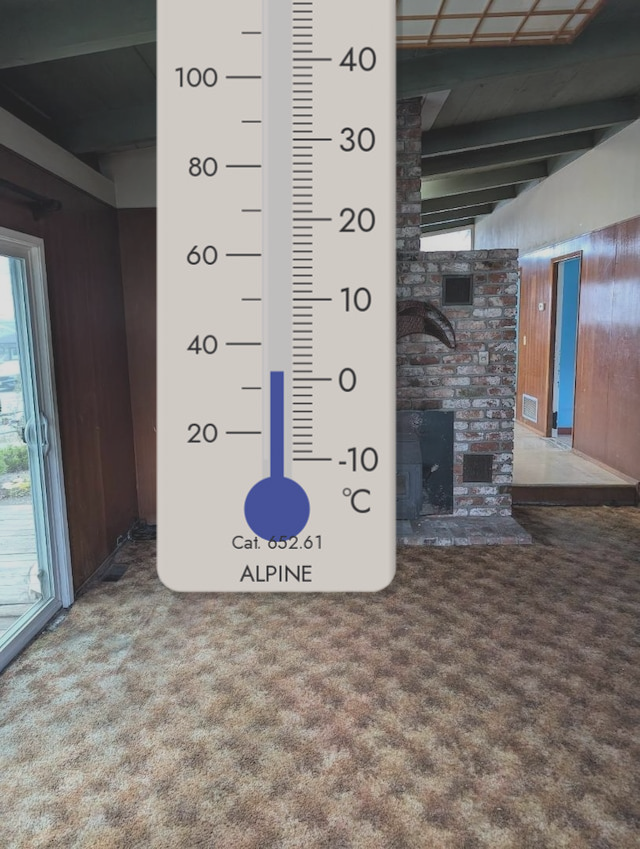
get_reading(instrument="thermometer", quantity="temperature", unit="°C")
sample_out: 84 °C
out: 1 °C
